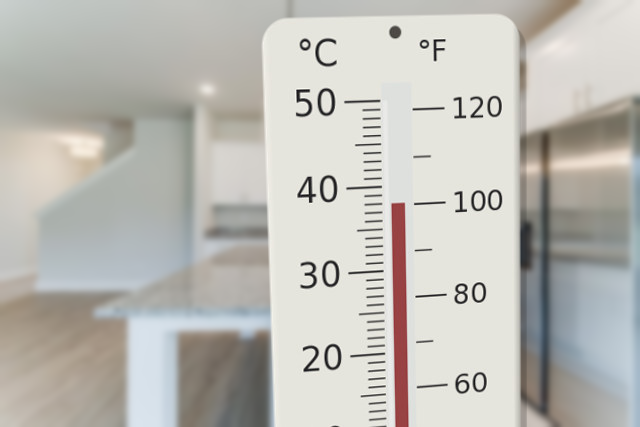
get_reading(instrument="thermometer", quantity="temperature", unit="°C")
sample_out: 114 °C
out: 38 °C
